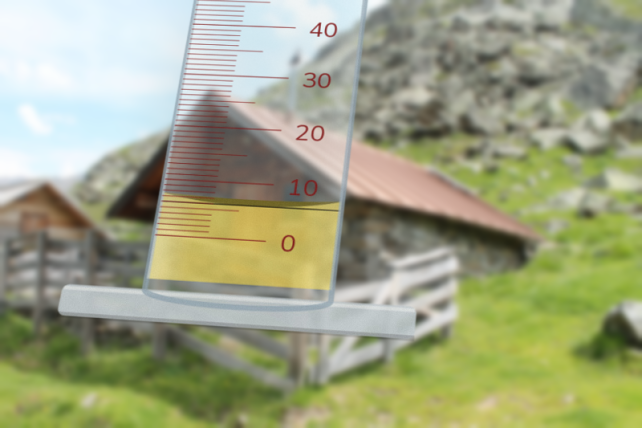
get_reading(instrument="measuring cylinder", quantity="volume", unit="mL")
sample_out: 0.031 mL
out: 6 mL
